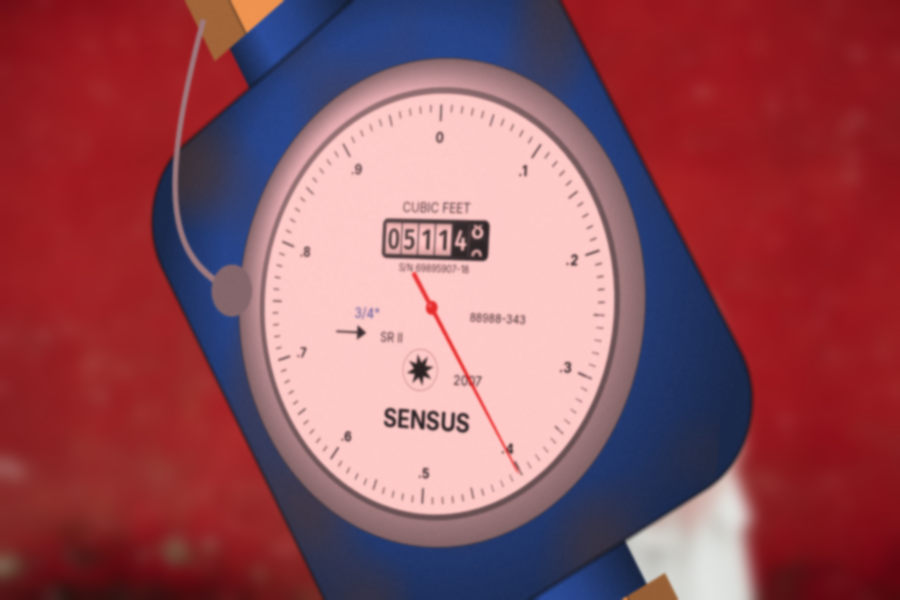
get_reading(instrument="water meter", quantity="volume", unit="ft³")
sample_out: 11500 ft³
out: 51148.40 ft³
